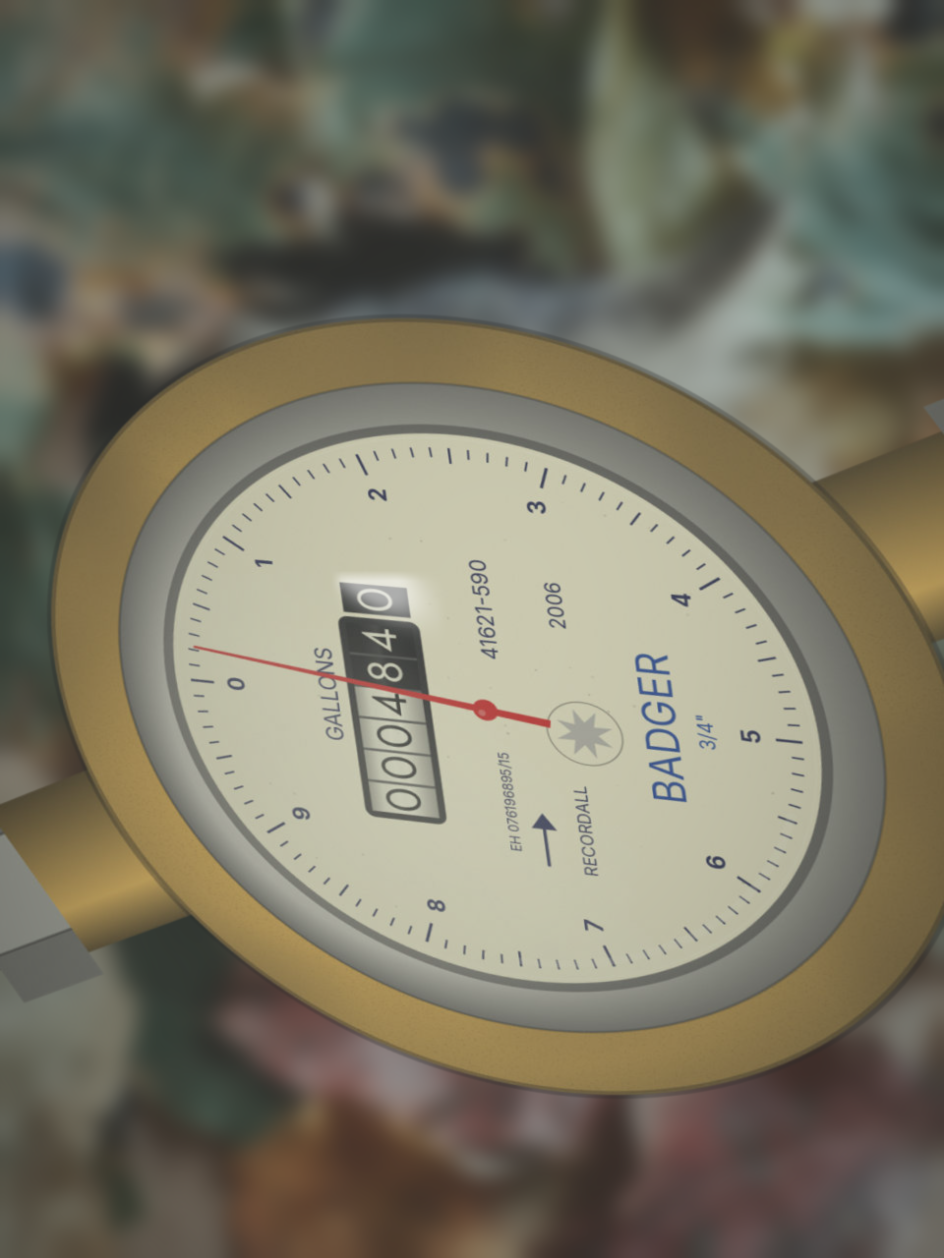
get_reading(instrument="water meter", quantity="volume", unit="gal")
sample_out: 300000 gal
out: 4840.2 gal
